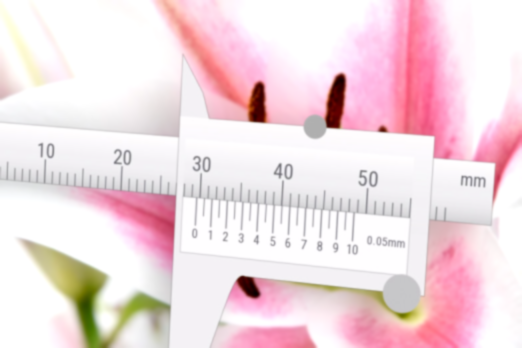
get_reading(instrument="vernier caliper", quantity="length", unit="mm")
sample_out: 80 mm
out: 29.6 mm
